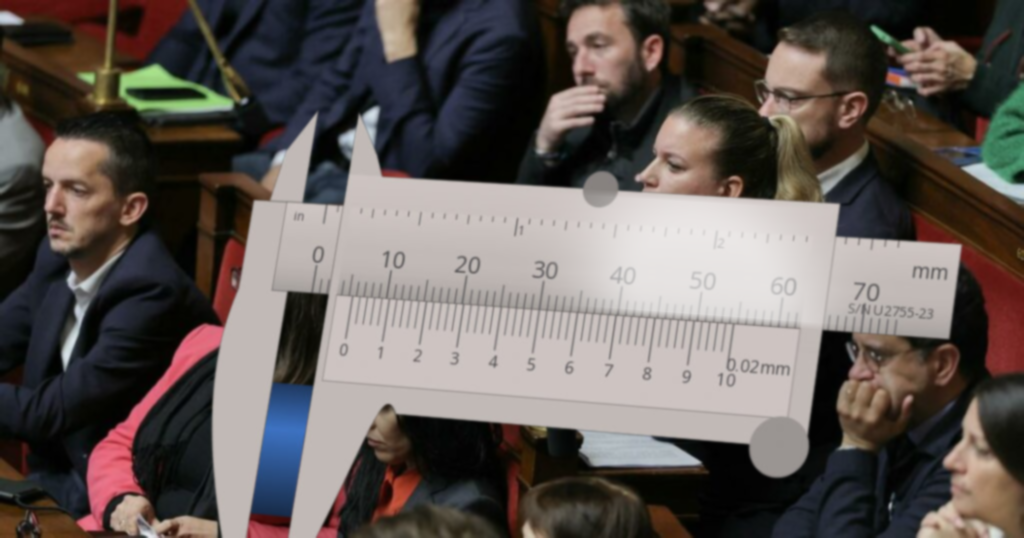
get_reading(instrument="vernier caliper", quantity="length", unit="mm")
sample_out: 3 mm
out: 5.5 mm
